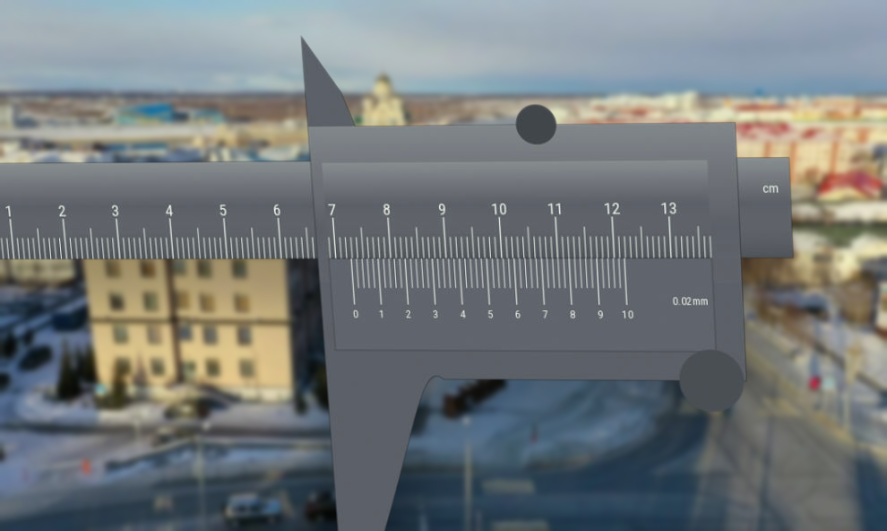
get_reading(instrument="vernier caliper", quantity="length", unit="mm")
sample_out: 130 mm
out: 72.8 mm
